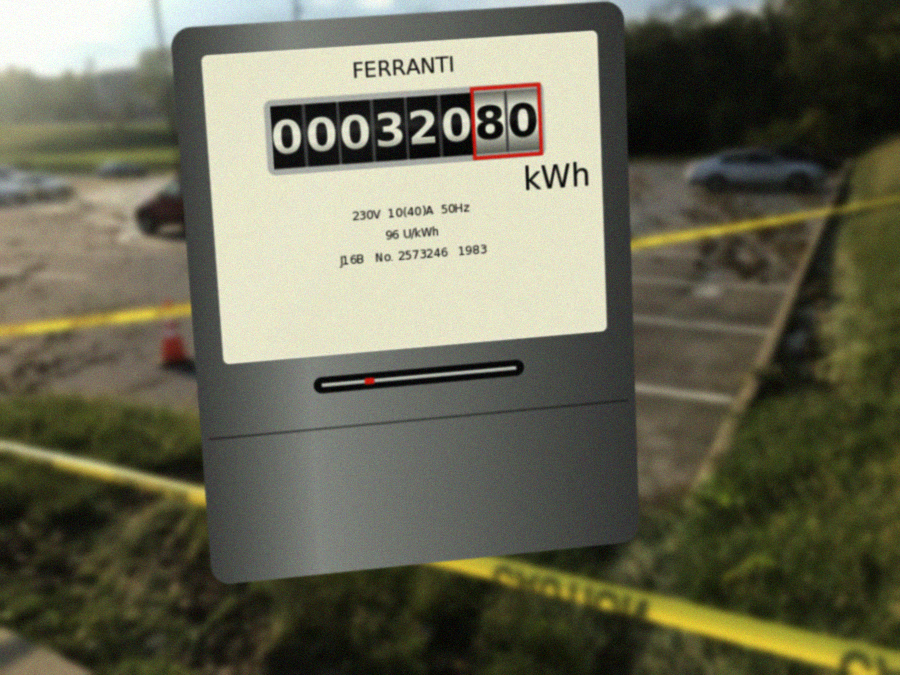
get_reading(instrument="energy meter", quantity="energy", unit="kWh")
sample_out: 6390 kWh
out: 320.80 kWh
